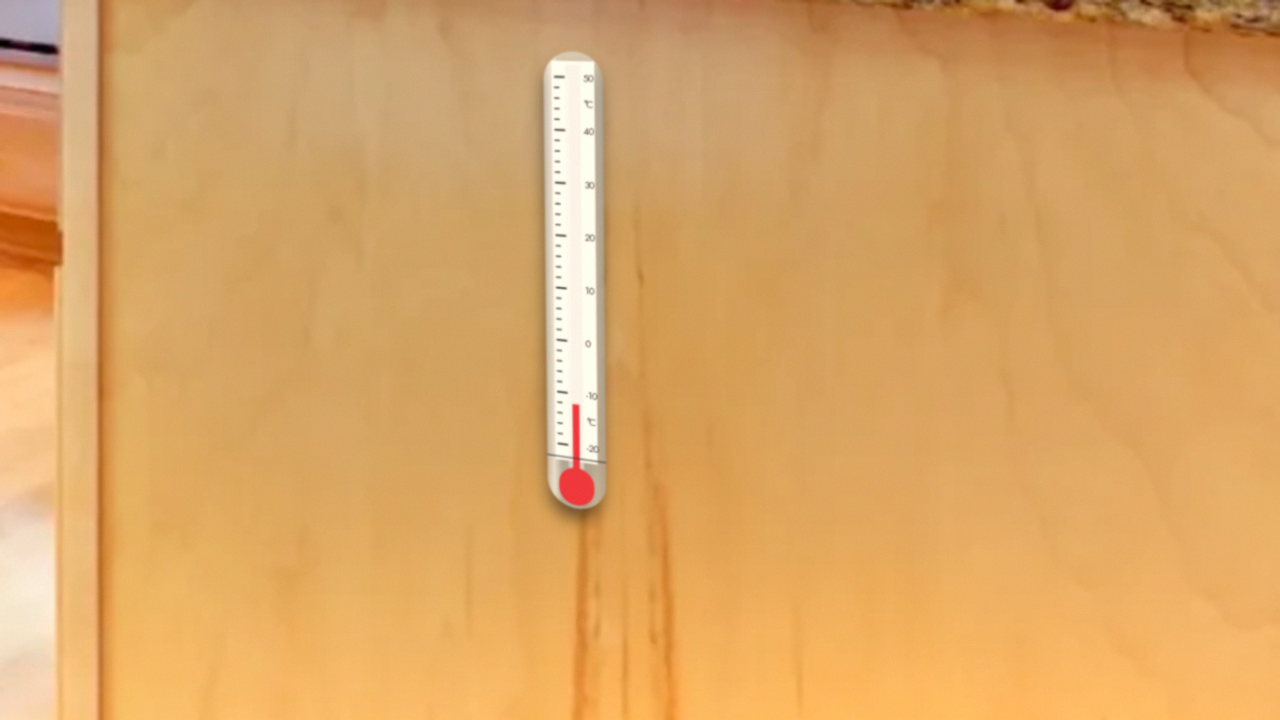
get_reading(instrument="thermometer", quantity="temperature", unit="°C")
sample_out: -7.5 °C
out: -12 °C
